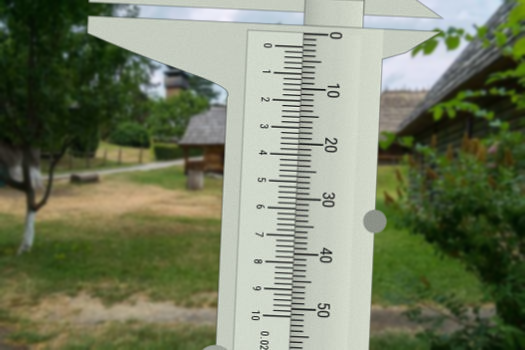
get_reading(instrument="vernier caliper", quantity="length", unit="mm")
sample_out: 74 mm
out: 2.4 mm
